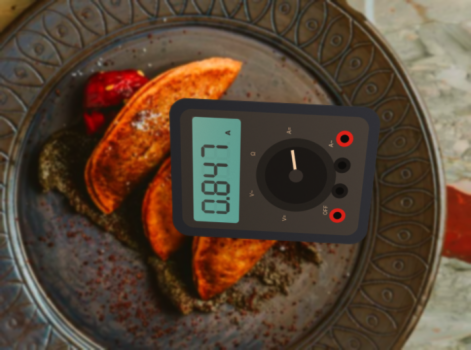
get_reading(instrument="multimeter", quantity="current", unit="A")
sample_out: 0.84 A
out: 0.847 A
